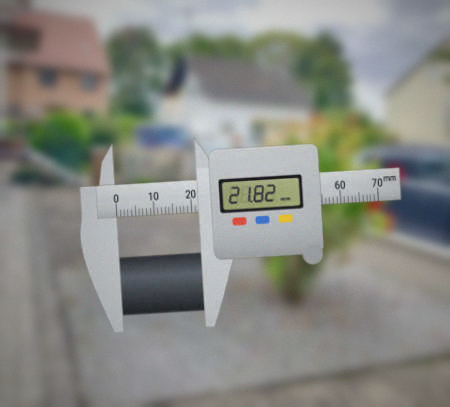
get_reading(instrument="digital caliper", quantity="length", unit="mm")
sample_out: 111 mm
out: 21.82 mm
